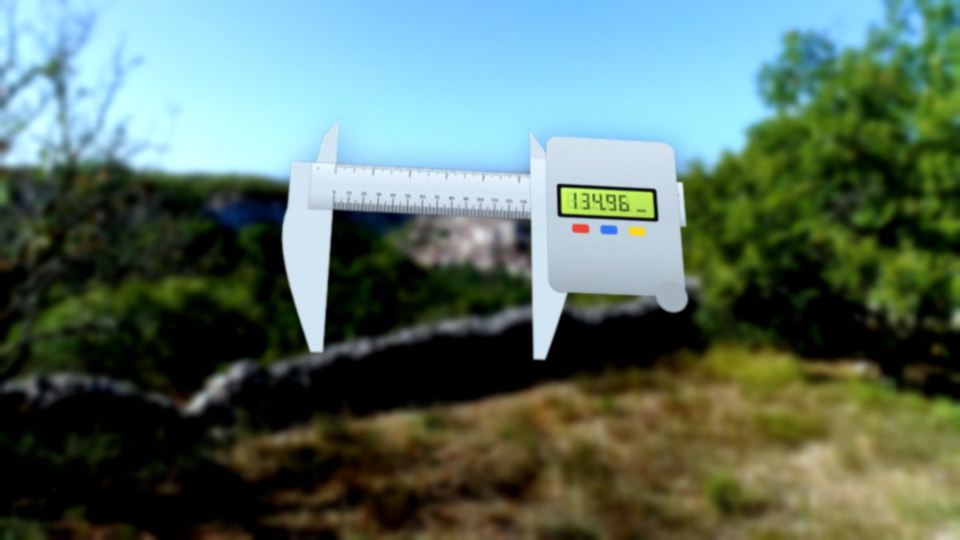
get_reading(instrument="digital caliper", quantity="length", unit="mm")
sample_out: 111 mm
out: 134.96 mm
